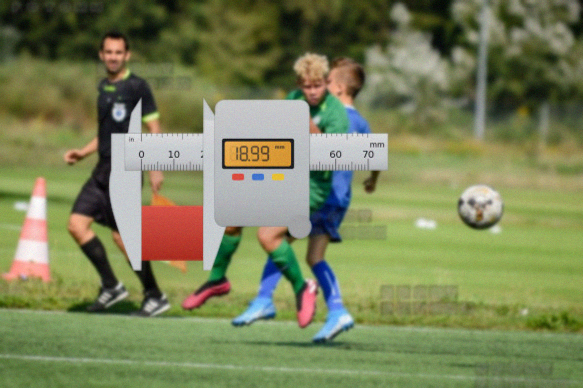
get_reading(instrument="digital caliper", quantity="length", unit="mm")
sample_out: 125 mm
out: 18.99 mm
